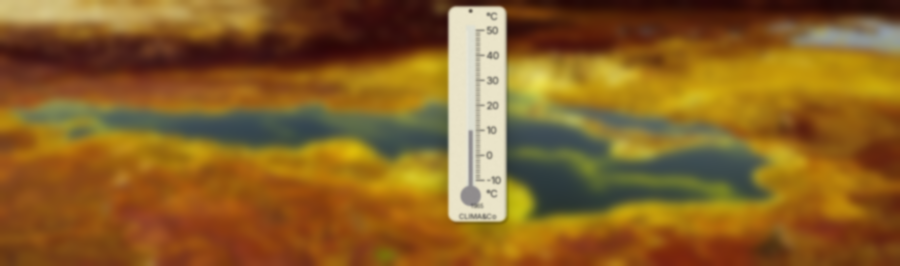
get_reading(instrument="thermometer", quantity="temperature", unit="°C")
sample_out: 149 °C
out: 10 °C
